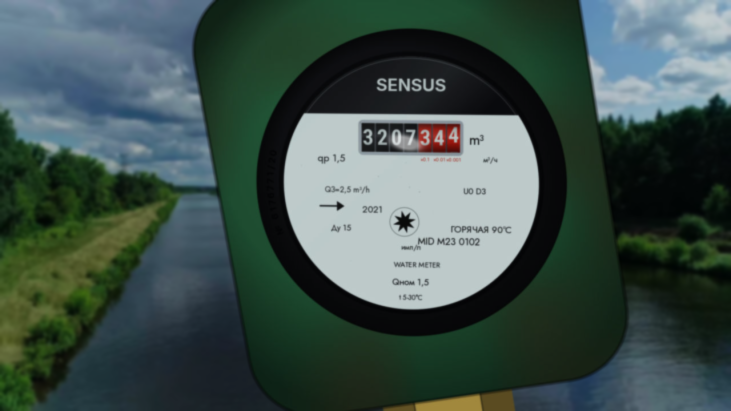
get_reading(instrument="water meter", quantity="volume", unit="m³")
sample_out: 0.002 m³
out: 3207.344 m³
